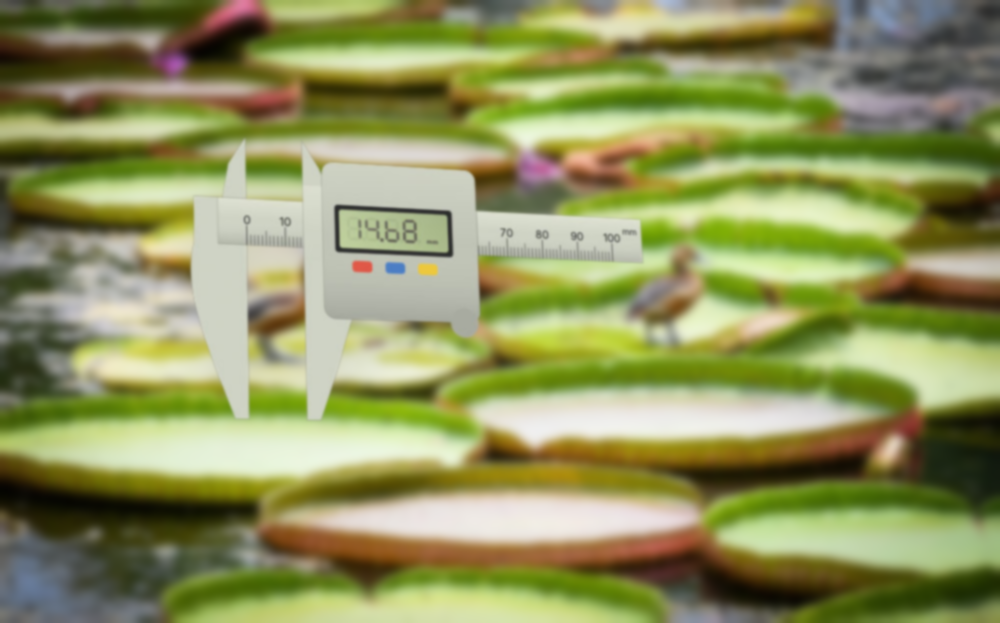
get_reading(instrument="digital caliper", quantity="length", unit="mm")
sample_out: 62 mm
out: 14.68 mm
